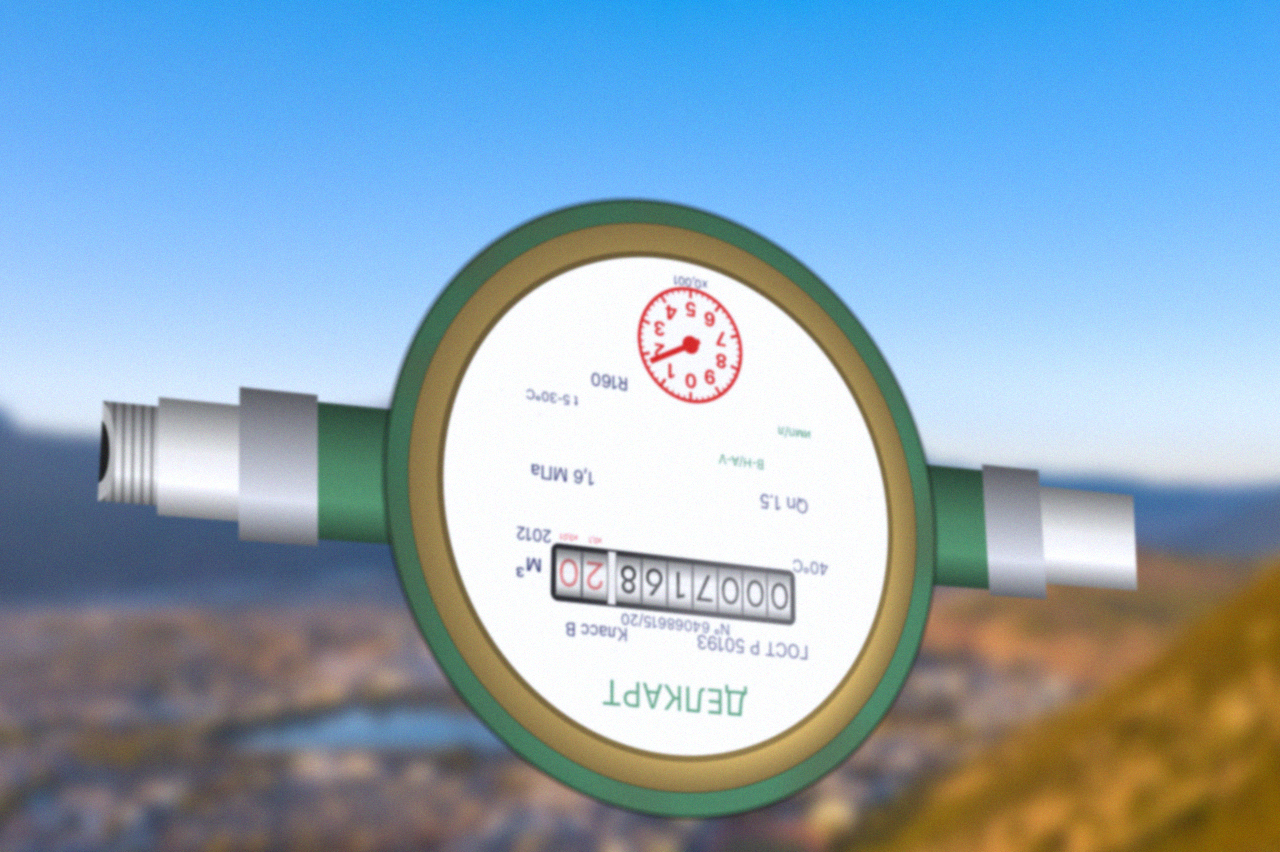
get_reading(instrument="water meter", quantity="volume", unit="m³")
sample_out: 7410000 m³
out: 7168.201 m³
